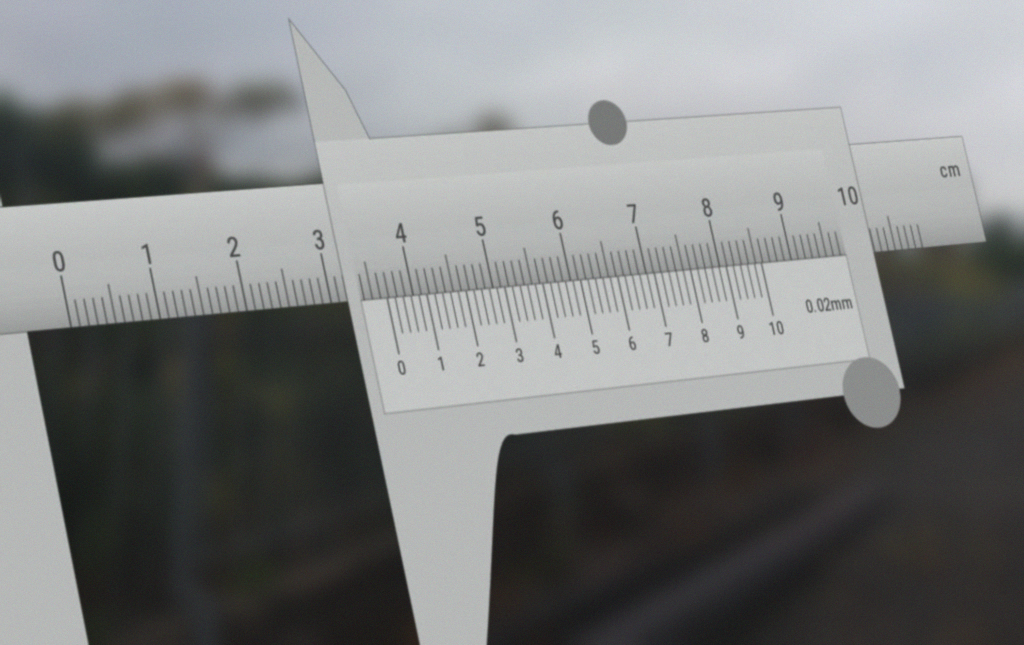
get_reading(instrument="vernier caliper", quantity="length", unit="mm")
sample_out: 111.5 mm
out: 36.8 mm
